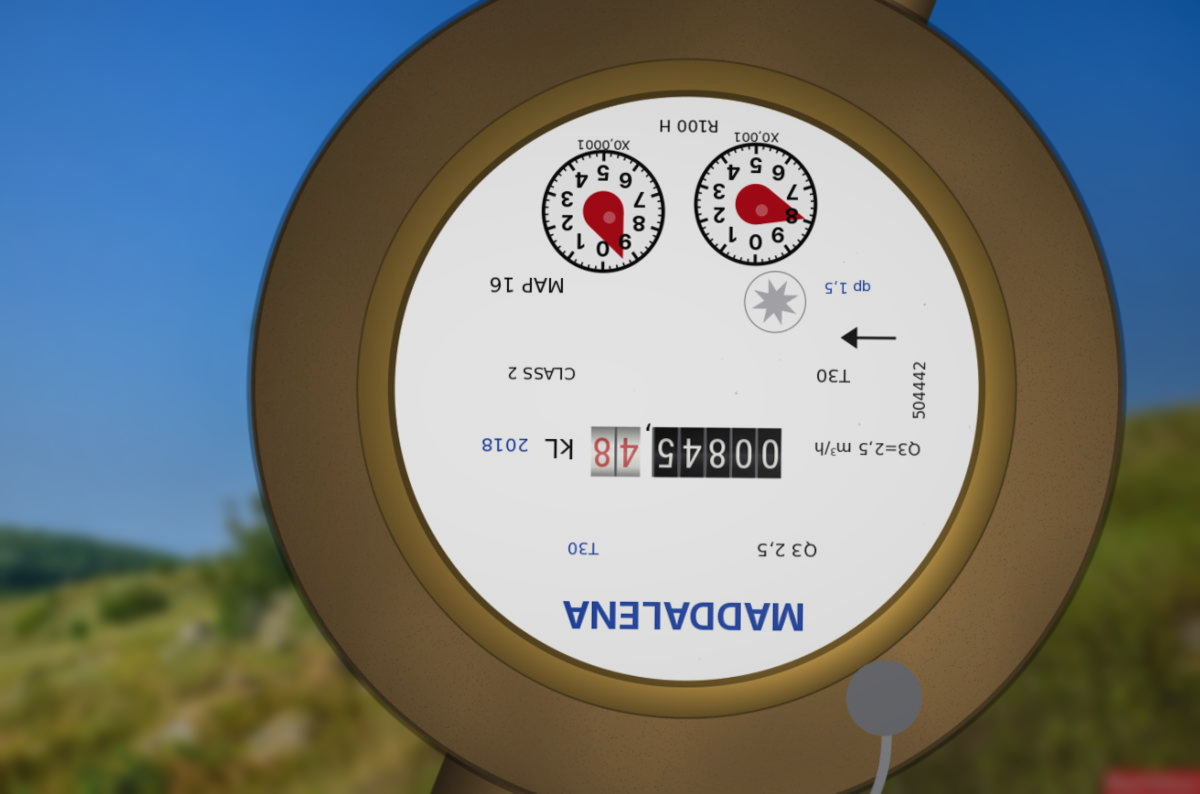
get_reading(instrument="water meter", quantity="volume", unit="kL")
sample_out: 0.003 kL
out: 845.4879 kL
